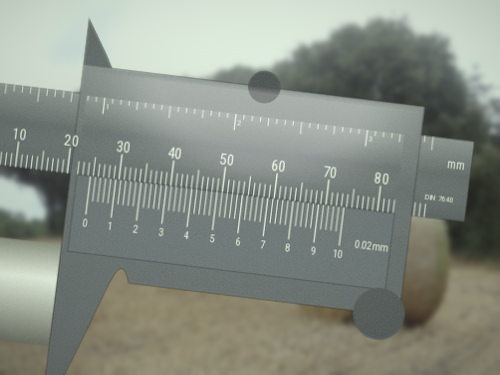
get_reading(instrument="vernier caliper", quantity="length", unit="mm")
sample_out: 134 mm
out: 24.5 mm
